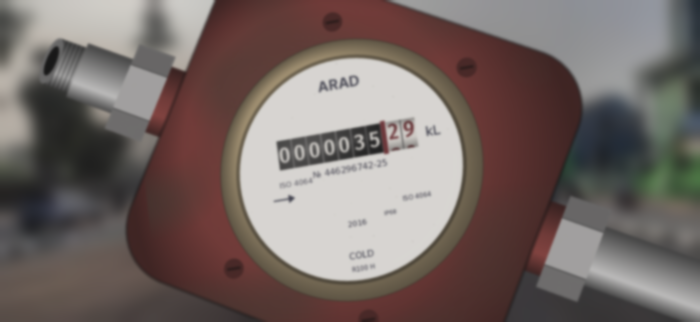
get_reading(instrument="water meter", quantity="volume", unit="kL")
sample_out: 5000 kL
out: 35.29 kL
